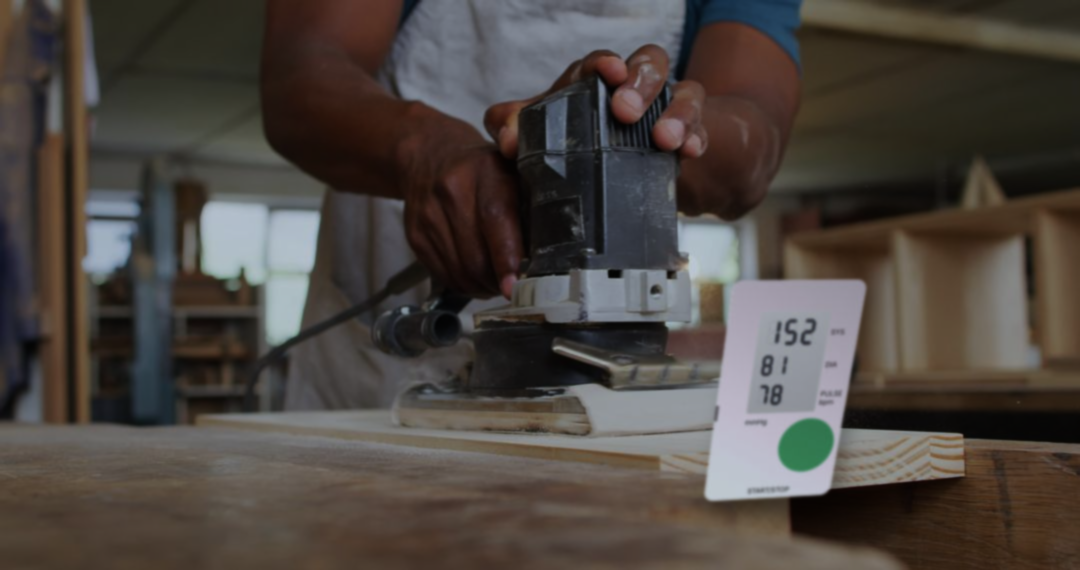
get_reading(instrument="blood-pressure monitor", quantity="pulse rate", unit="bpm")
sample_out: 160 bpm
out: 78 bpm
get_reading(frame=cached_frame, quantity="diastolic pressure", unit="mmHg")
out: 81 mmHg
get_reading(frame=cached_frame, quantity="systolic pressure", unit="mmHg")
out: 152 mmHg
